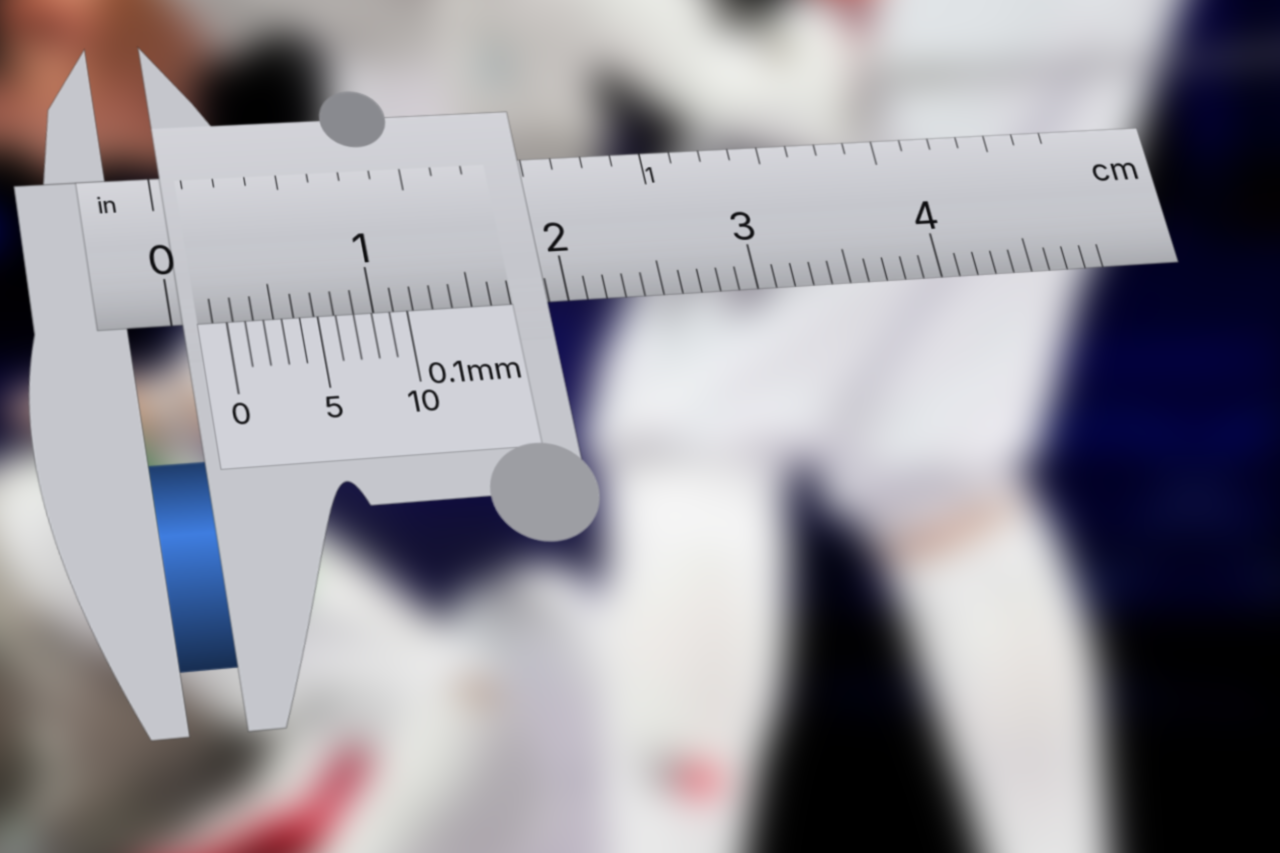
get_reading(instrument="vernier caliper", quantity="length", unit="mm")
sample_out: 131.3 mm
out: 2.7 mm
